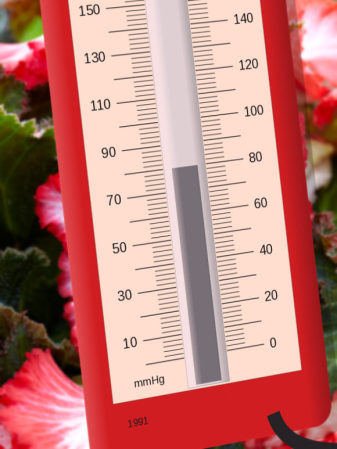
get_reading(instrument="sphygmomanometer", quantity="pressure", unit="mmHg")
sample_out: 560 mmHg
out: 80 mmHg
